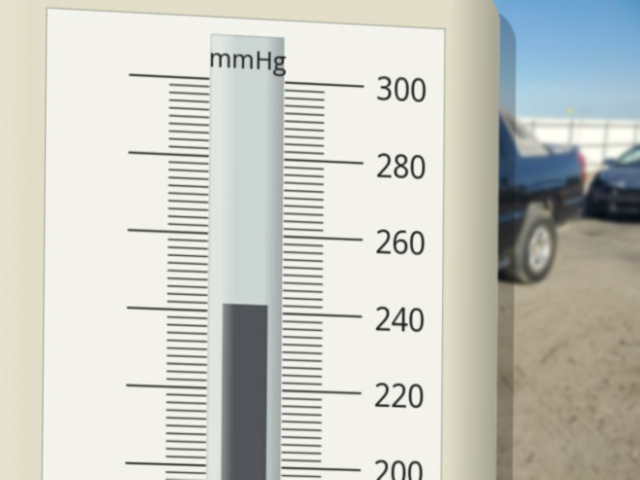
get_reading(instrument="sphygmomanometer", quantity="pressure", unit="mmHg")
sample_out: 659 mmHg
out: 242 mmHg
